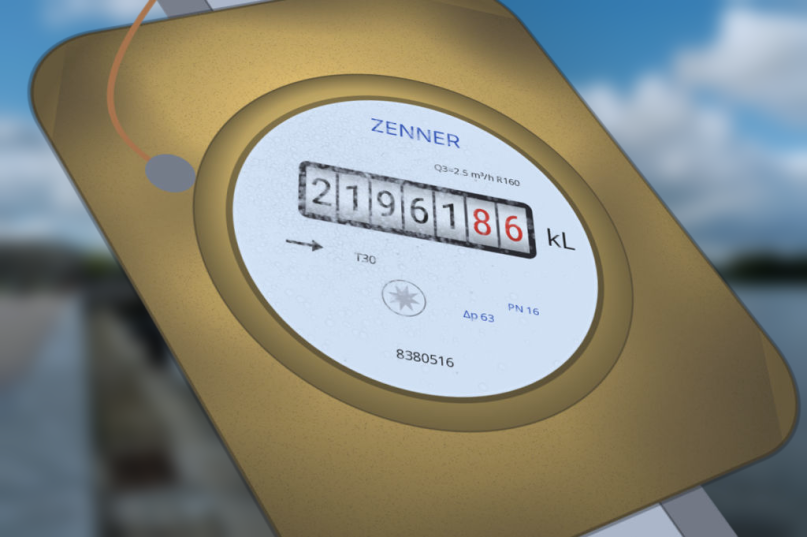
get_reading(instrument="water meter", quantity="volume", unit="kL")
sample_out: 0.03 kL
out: 21961.86 kL
